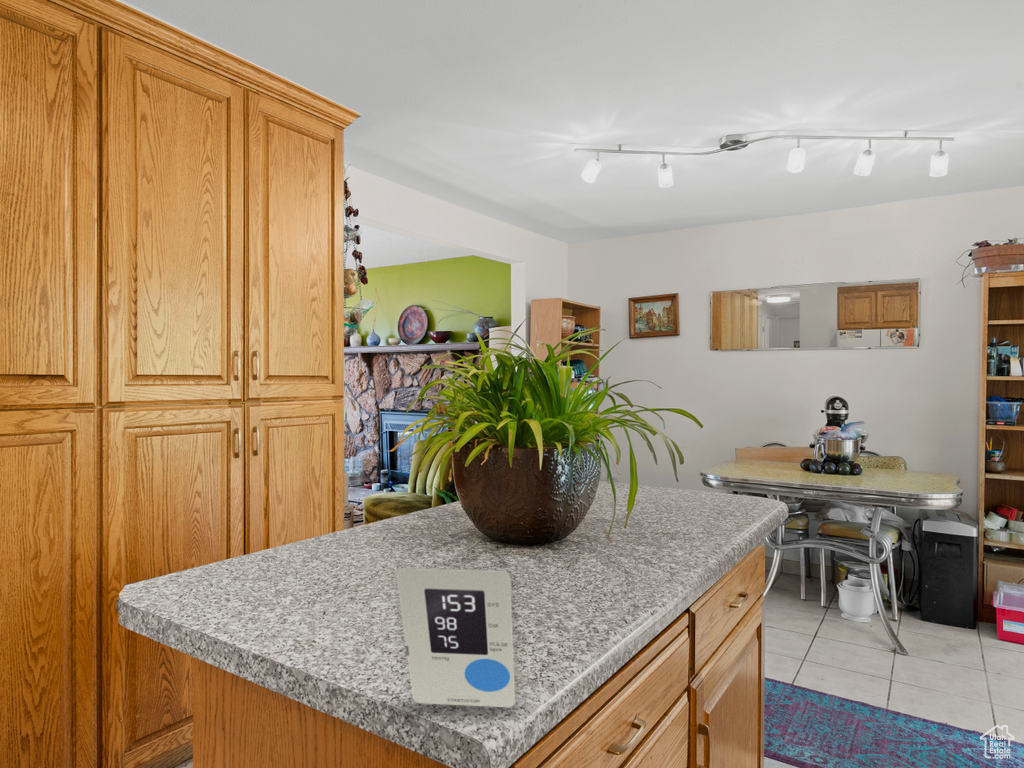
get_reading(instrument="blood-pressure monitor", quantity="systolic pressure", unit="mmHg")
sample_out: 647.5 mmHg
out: 153 mmHg
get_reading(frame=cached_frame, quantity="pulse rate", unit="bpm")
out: 75 bpm
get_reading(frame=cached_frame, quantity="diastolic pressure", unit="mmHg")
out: 98 mmHg
